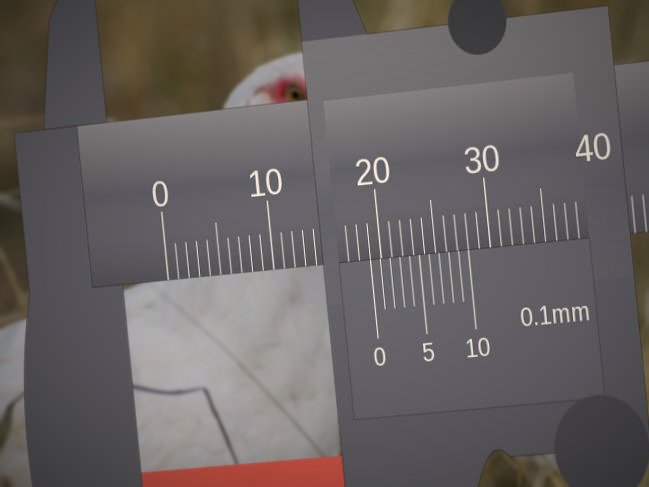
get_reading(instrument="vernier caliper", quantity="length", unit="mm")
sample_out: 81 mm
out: 19.0 mm
